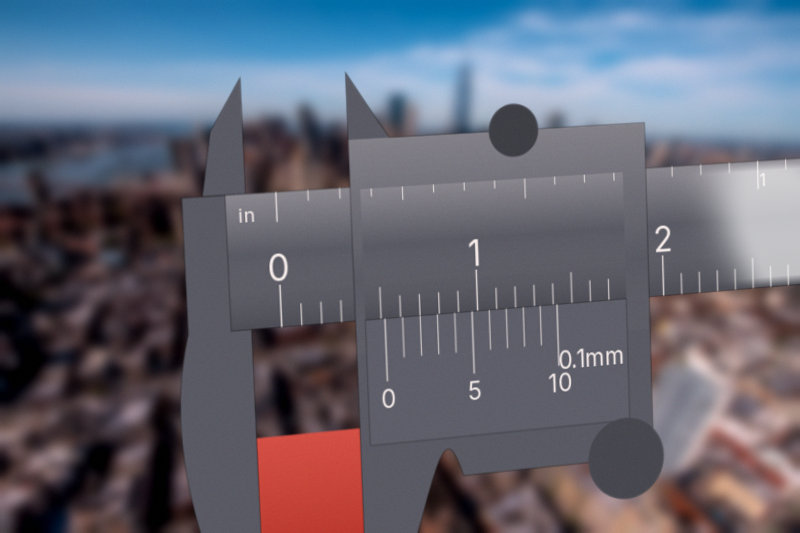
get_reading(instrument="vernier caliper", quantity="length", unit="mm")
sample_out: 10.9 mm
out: 5.2 mm
